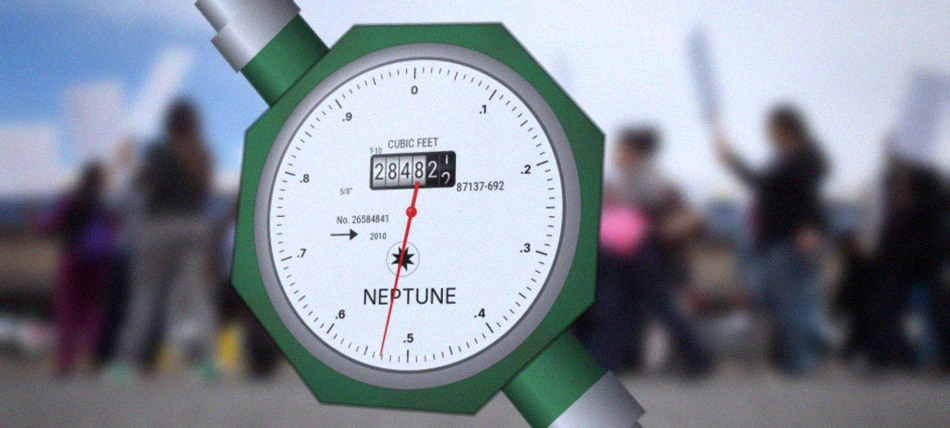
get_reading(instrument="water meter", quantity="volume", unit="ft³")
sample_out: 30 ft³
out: 284821.53 ft³
